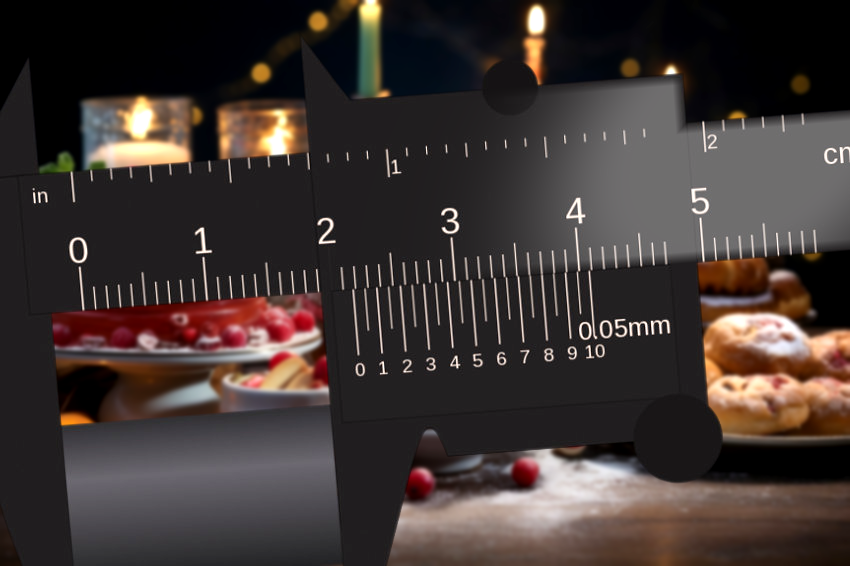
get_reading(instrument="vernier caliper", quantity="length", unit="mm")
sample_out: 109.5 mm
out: 21.8 mm
